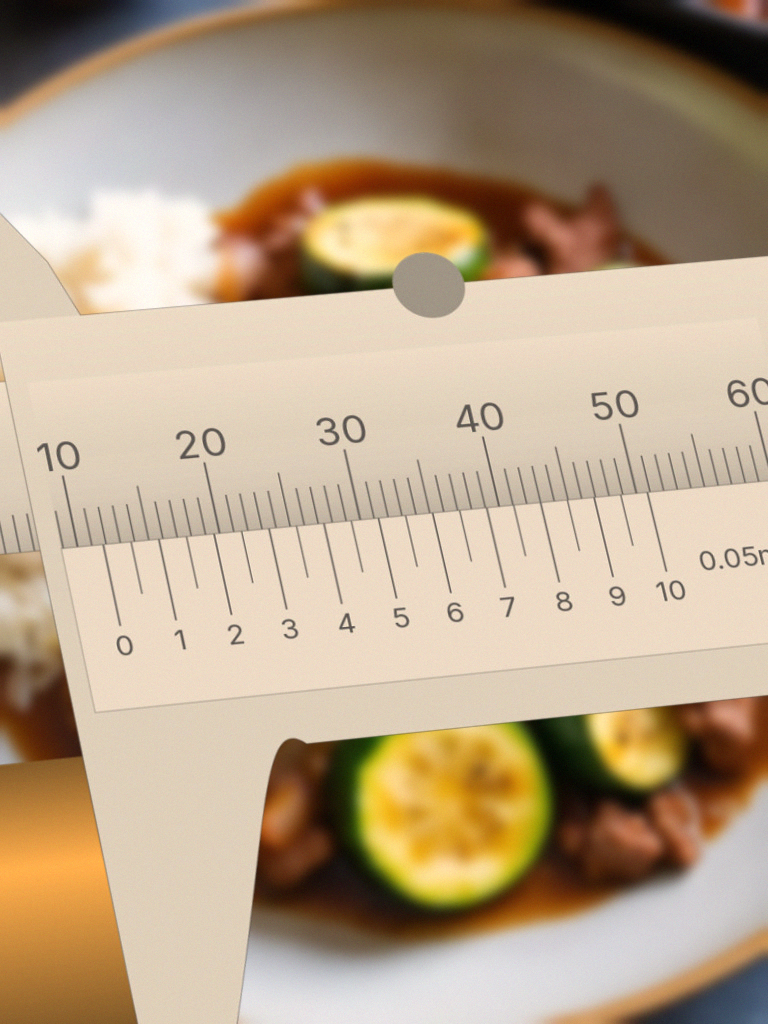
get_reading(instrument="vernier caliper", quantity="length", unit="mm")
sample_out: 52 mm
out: 11.8 mm
